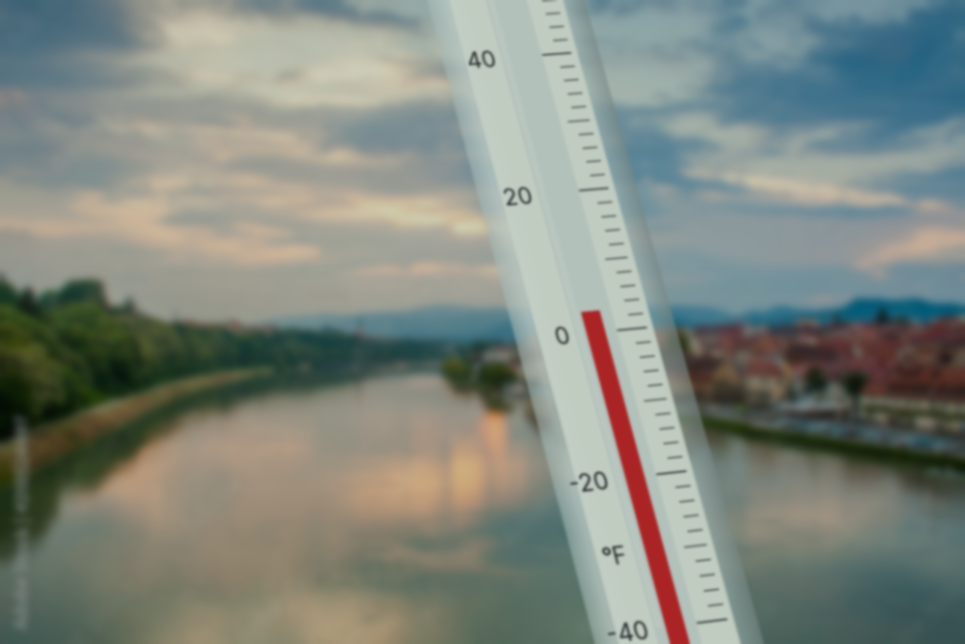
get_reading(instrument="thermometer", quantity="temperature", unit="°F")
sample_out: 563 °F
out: 3 °F
